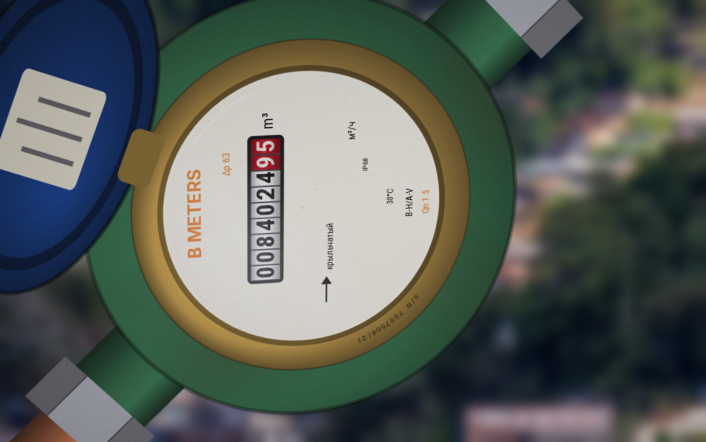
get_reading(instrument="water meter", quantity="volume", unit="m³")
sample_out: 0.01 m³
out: 84024.95 m³
